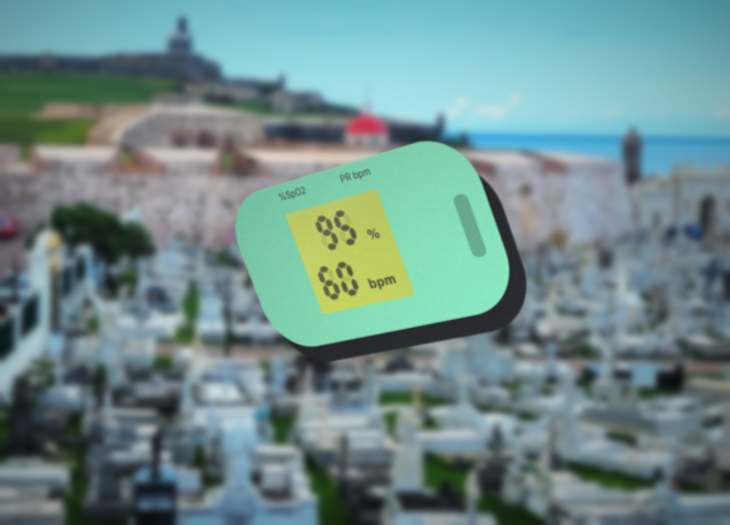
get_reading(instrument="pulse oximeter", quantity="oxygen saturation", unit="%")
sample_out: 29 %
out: 95 %
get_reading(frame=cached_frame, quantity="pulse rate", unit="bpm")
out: 60 bpm
